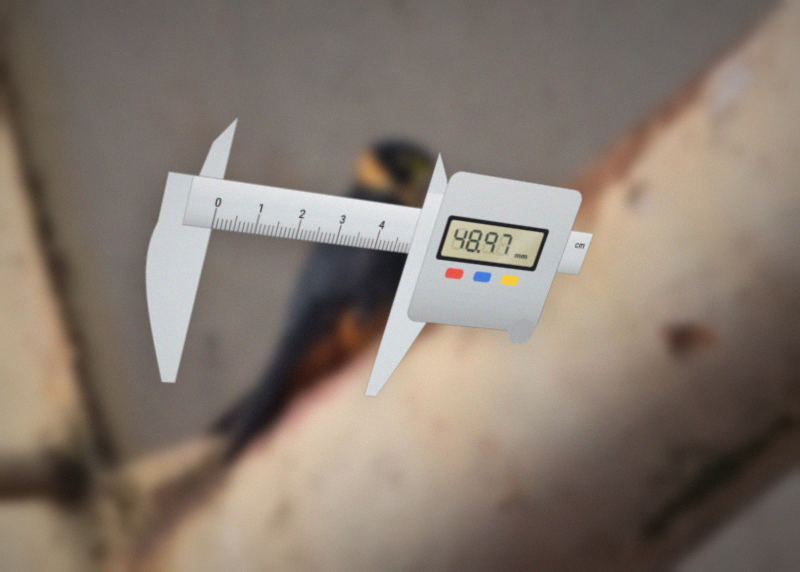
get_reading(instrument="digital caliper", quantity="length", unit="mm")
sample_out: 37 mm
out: 48.97 mm
